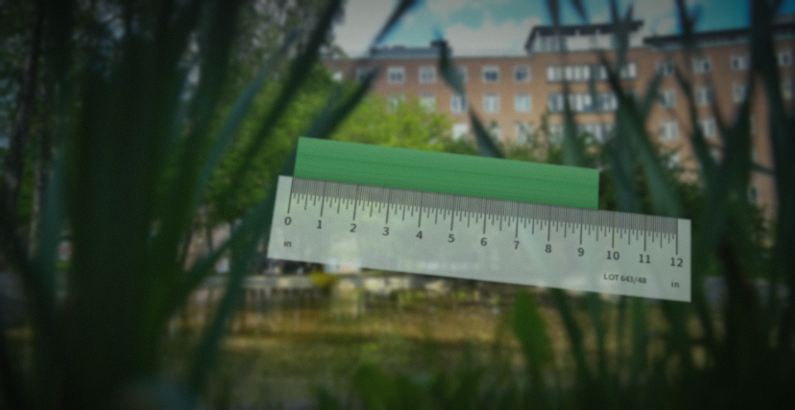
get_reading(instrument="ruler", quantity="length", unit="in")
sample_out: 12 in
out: 9.5 in
